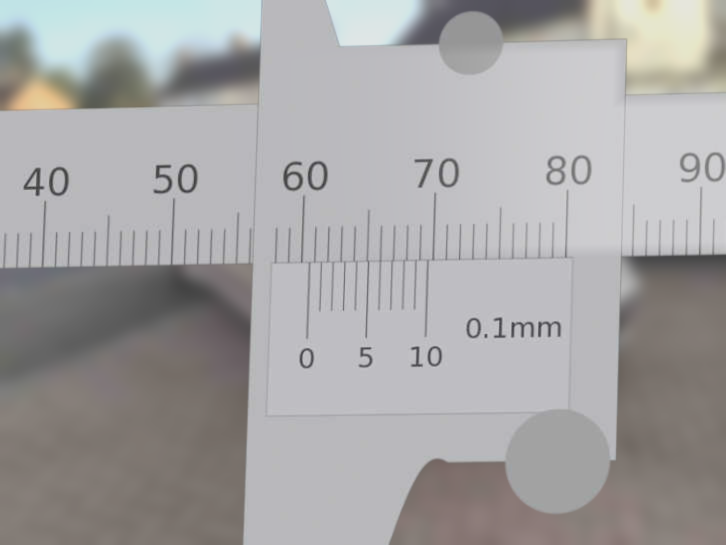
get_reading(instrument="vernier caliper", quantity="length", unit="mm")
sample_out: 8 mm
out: 60.6 mm
